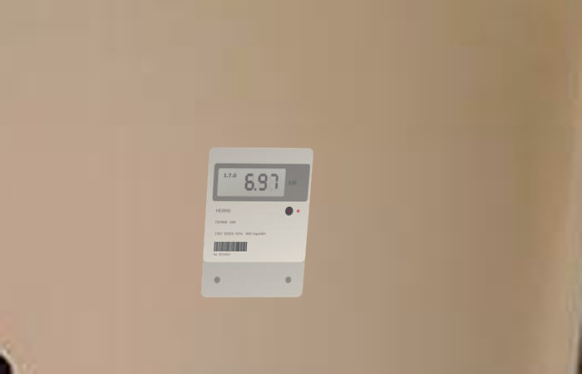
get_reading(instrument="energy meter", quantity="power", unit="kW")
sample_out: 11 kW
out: 6.97 kW
